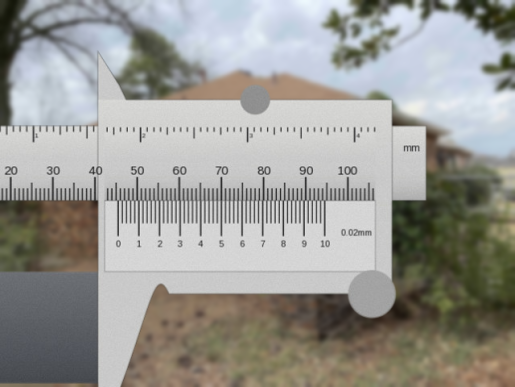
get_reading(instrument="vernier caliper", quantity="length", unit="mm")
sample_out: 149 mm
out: 45.5 mm
